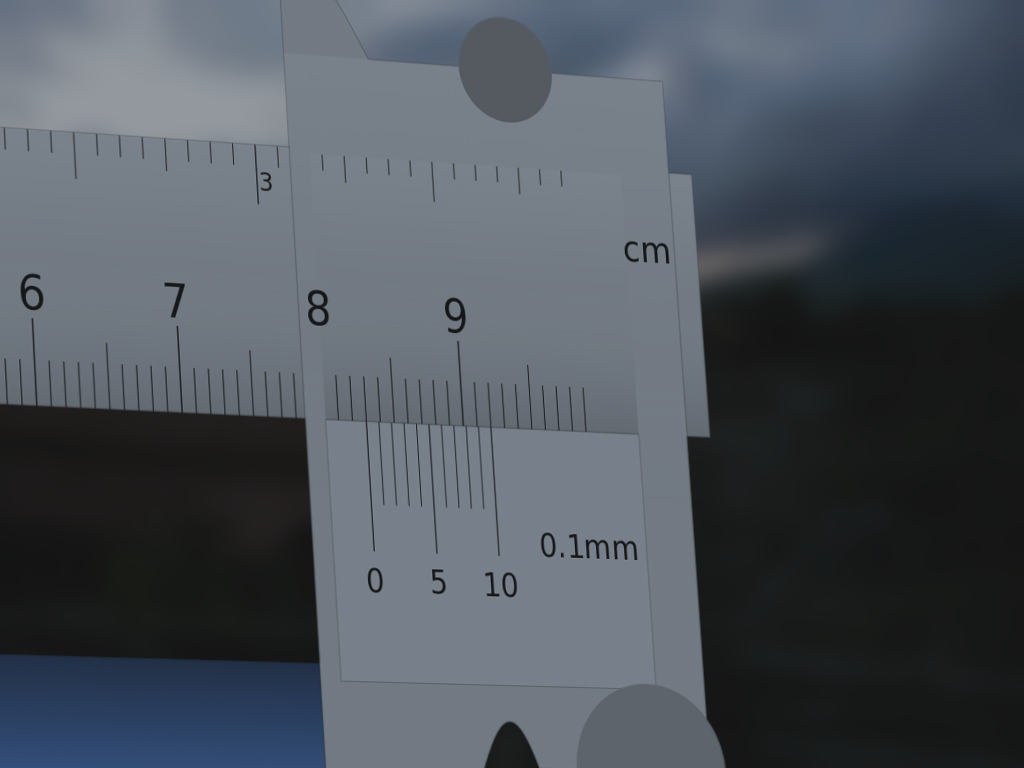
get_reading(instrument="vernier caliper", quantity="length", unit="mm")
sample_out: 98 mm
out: 83.0 mm
